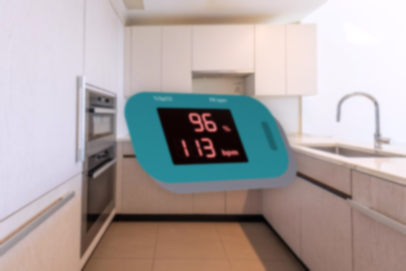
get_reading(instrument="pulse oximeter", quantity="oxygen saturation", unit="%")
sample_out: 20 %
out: 96 %
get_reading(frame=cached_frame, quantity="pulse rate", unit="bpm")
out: 113 bpm
